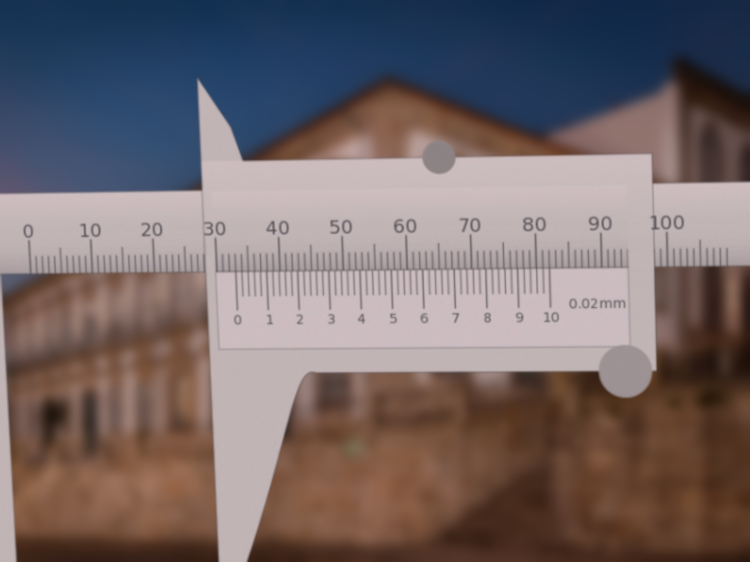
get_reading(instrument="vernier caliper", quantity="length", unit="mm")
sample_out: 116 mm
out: 33.0 mm
